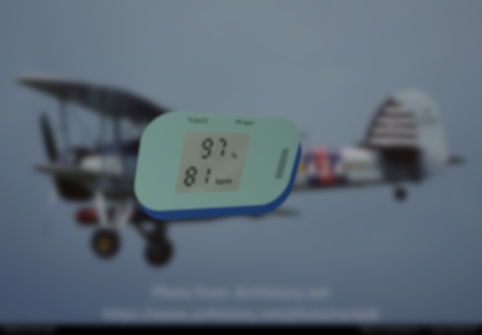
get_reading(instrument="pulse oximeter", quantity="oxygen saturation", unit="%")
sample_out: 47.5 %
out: 97 %
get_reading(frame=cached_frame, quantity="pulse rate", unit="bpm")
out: 81 bpm
